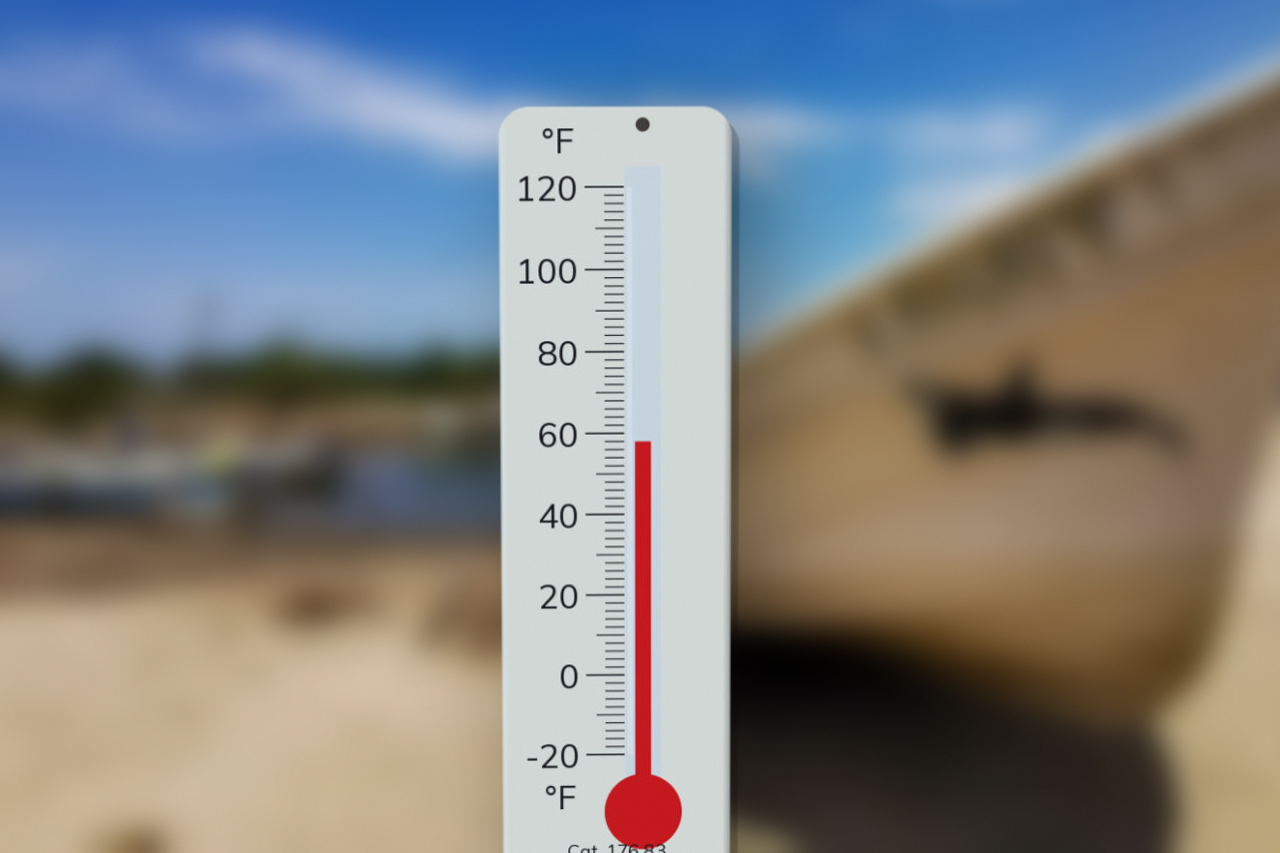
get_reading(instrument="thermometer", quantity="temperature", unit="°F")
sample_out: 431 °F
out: 58 °F
